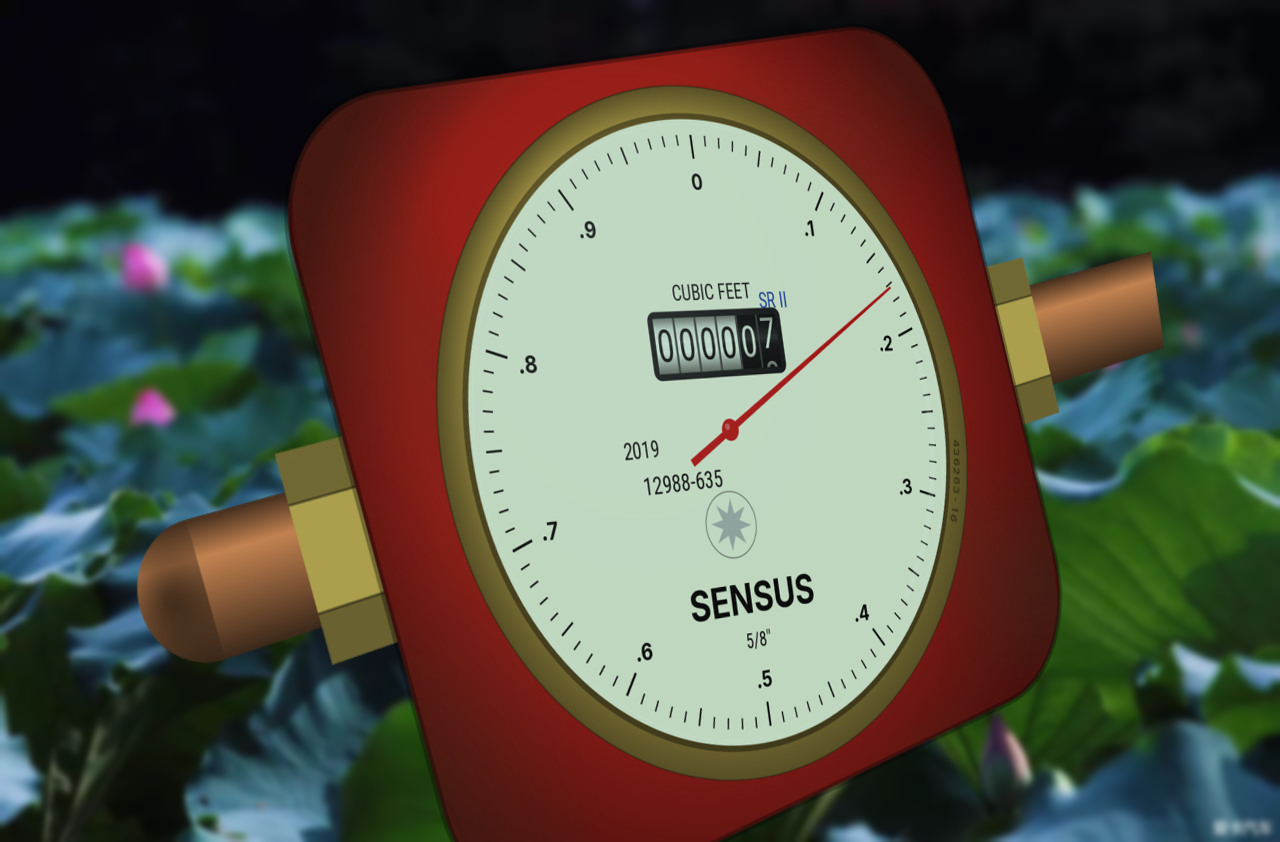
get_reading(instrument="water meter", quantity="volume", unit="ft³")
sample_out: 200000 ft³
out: 7.17 ft³
